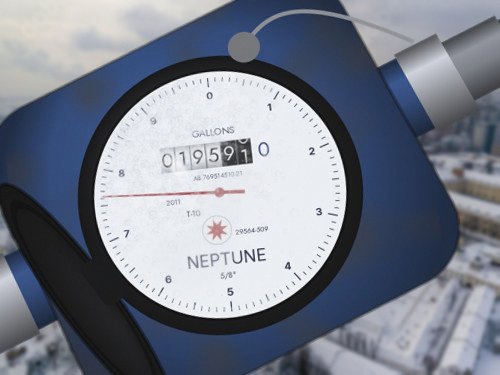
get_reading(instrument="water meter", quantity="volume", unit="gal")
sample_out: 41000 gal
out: 195907.6 gal
